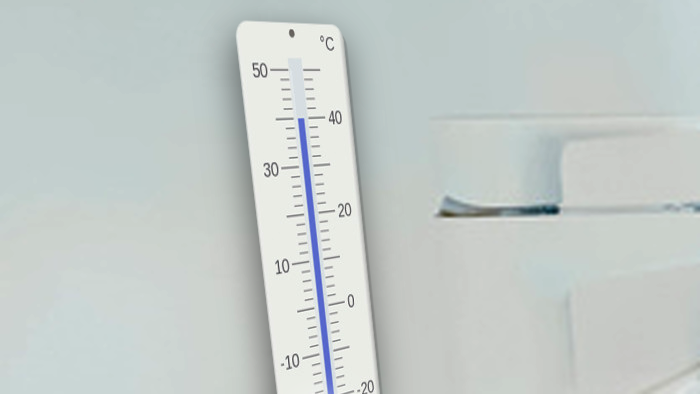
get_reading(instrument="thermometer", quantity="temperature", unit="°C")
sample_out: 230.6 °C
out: 40 °C
